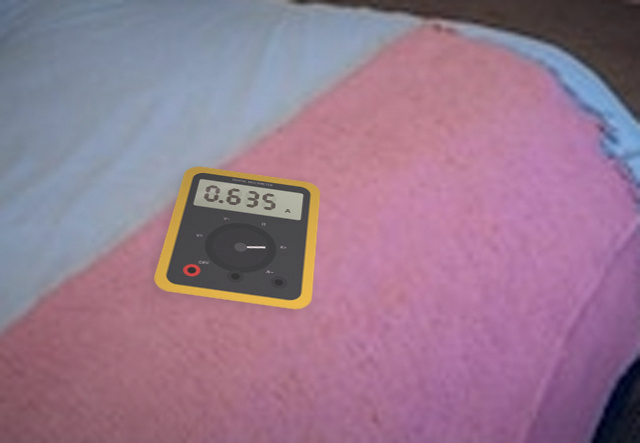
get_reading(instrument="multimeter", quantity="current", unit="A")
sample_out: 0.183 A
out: 0.635 A
